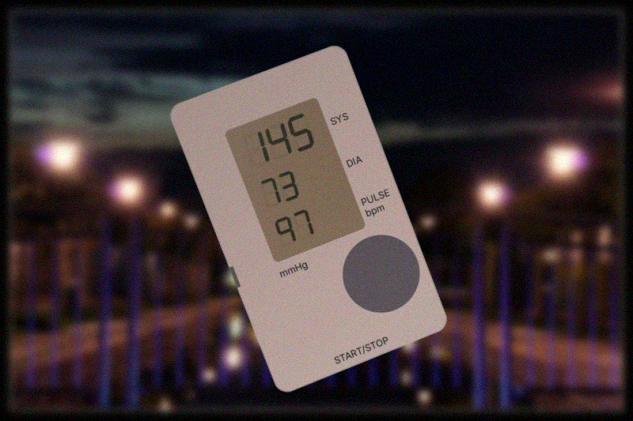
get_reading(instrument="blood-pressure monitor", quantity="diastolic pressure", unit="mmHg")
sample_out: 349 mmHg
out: 73 mmHg
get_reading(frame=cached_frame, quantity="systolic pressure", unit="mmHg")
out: 145 mmHg
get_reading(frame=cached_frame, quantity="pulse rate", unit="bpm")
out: 97 bpm
